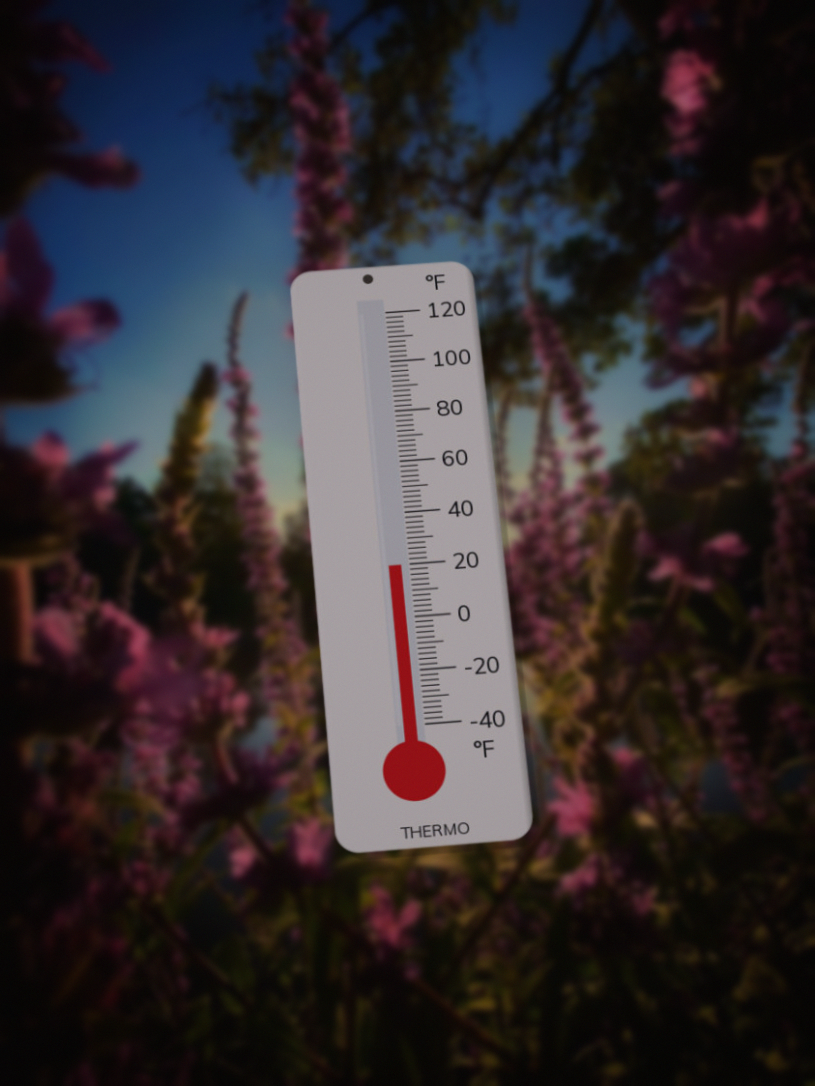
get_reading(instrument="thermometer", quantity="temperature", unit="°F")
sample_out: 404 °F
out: 20 °F
